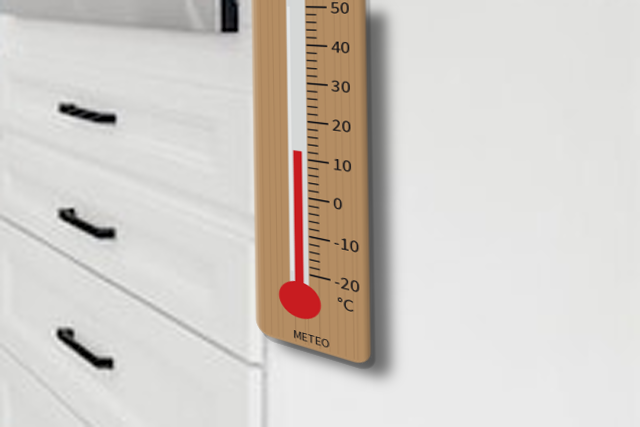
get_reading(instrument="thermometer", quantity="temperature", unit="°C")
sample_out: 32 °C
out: 12 °C
